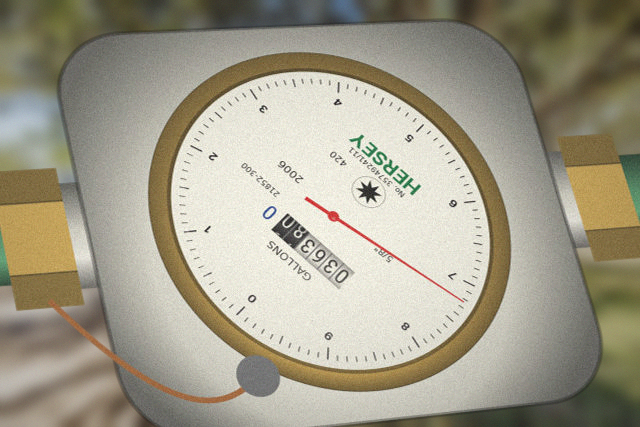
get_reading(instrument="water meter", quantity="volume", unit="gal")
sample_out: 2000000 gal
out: 363797.2 gal
